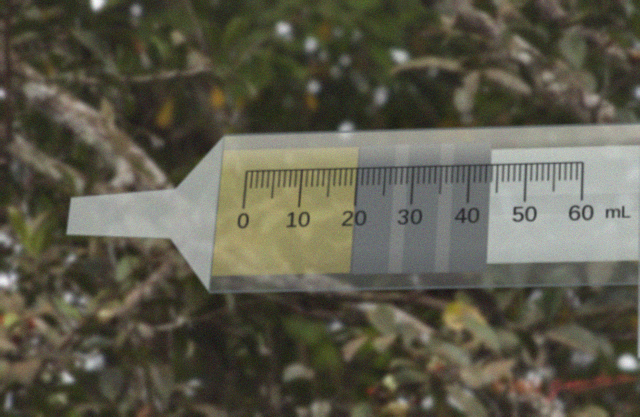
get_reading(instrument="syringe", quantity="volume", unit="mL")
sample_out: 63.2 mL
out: 20 mL
